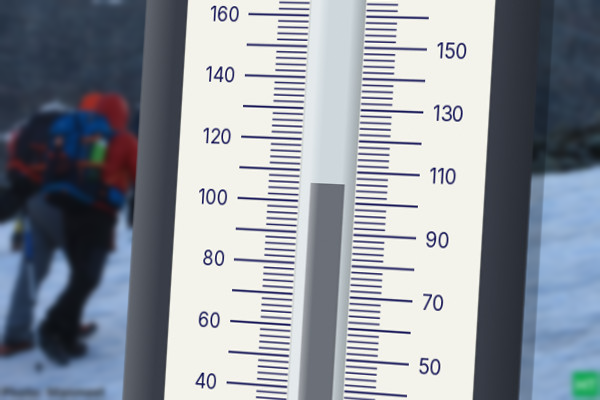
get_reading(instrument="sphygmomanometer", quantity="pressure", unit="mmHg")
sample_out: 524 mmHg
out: 106 mmHg
